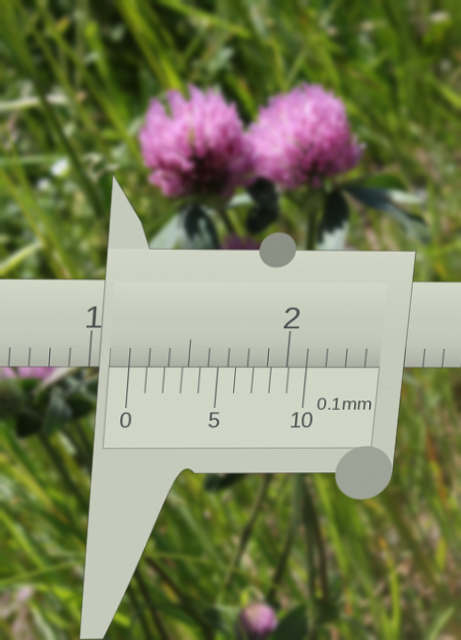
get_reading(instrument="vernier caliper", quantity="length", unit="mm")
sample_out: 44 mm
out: 12.0 mm
